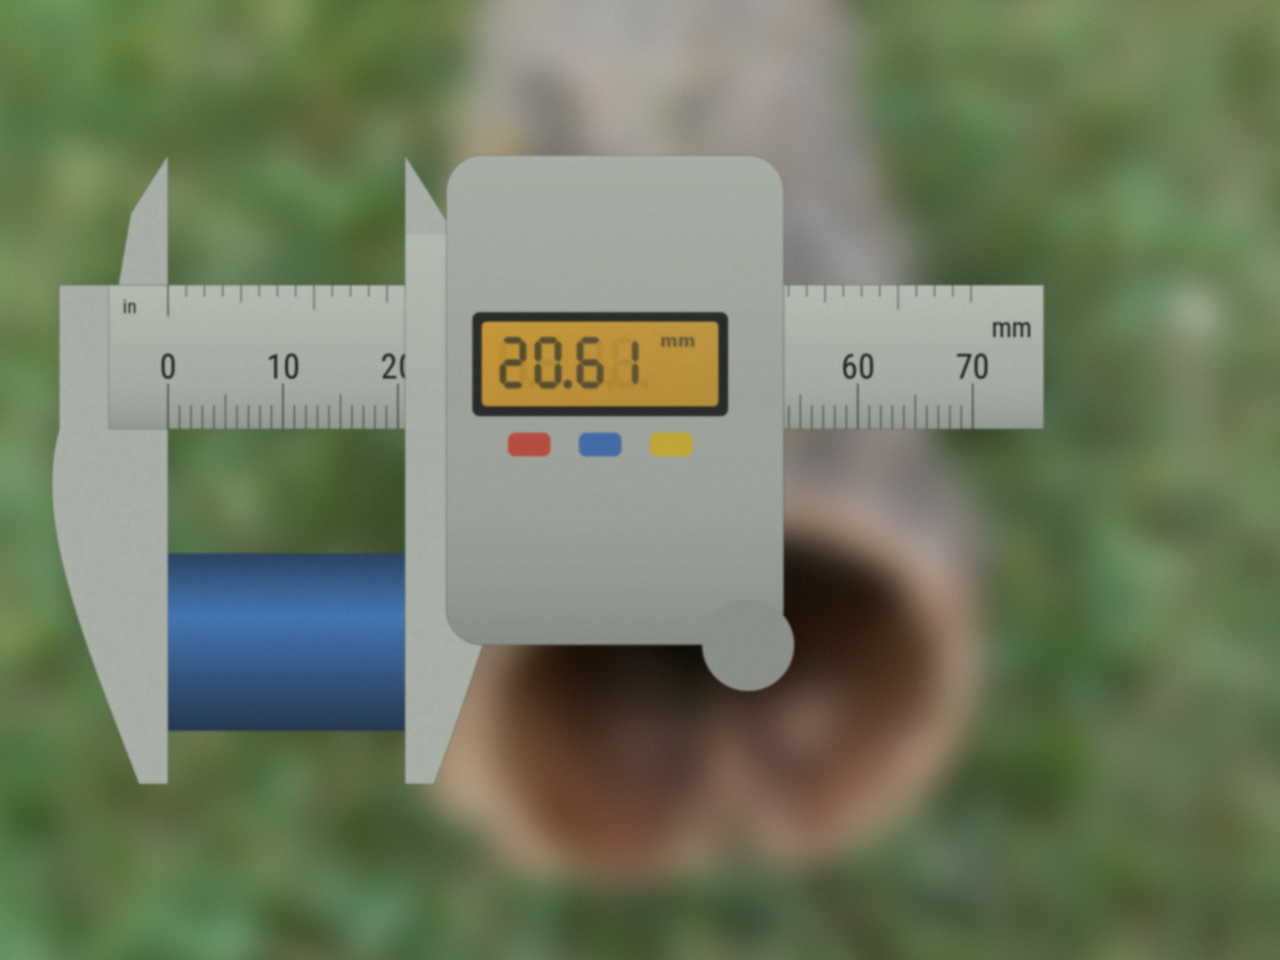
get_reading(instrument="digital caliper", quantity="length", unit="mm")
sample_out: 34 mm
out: 20.61 mm
